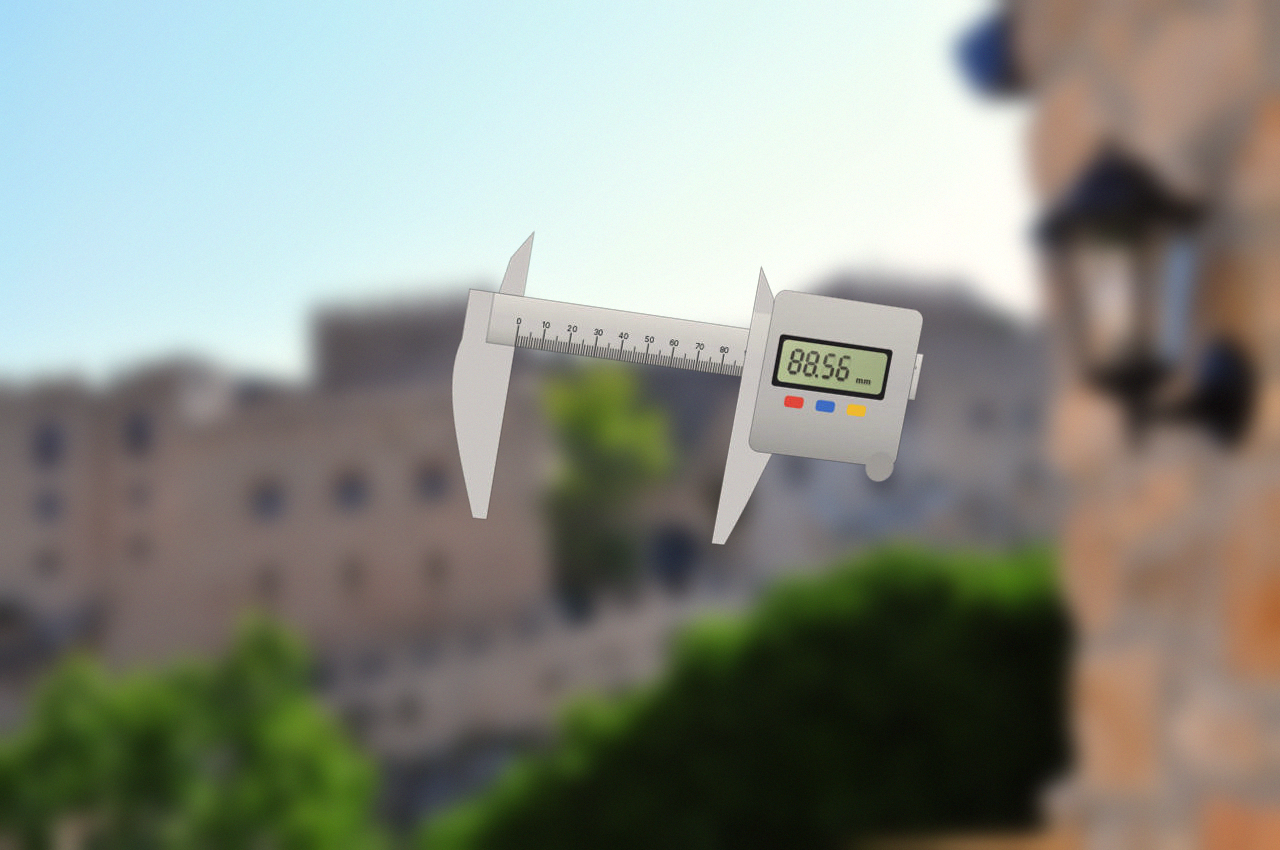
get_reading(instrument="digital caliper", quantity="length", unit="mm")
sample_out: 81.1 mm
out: 88.56 mm
